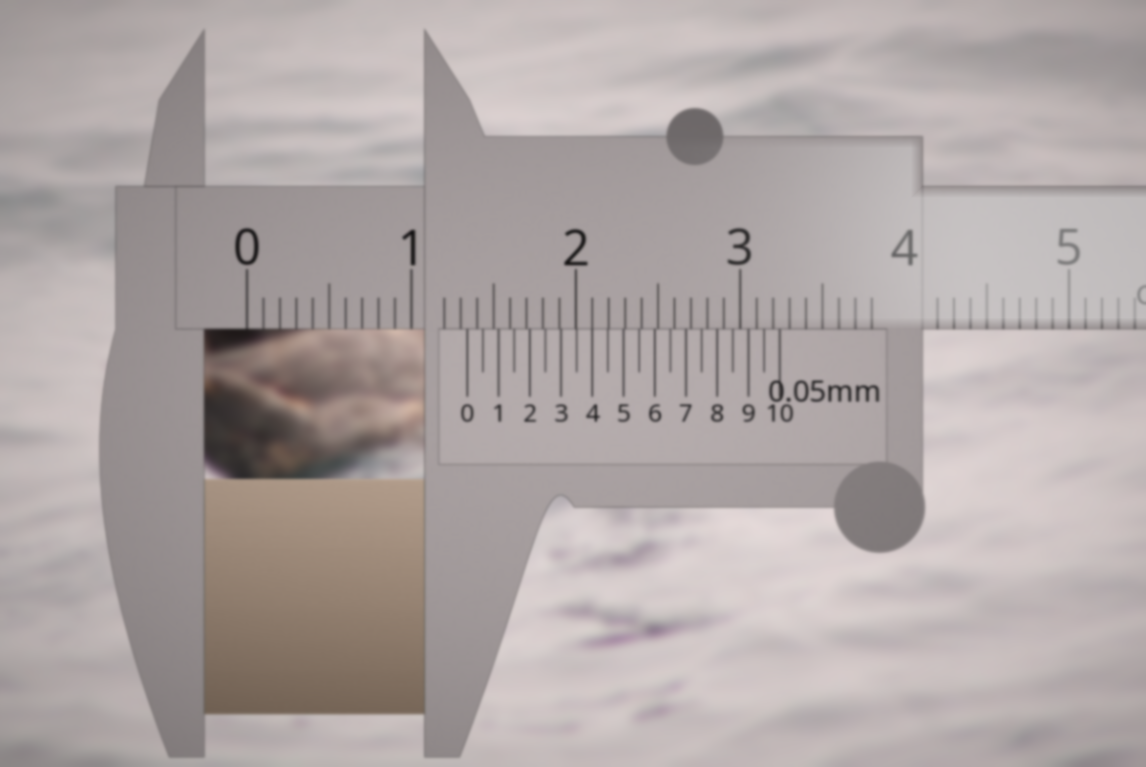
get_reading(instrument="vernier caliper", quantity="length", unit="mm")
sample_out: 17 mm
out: 13.4 mm
